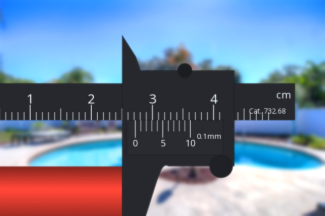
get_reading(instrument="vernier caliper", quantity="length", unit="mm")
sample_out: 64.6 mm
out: 27.2 mm
